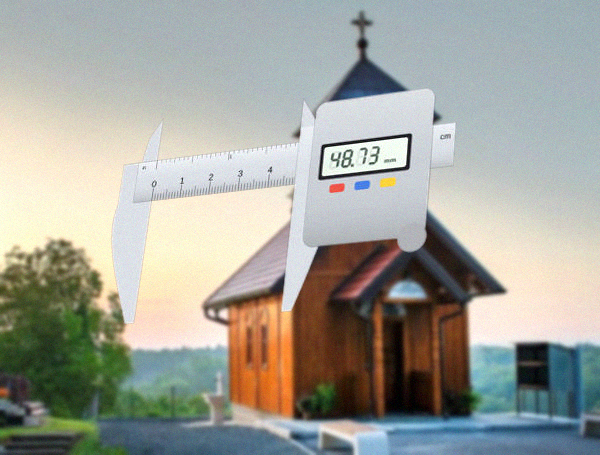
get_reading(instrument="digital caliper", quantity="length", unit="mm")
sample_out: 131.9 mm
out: 48.73 mm
